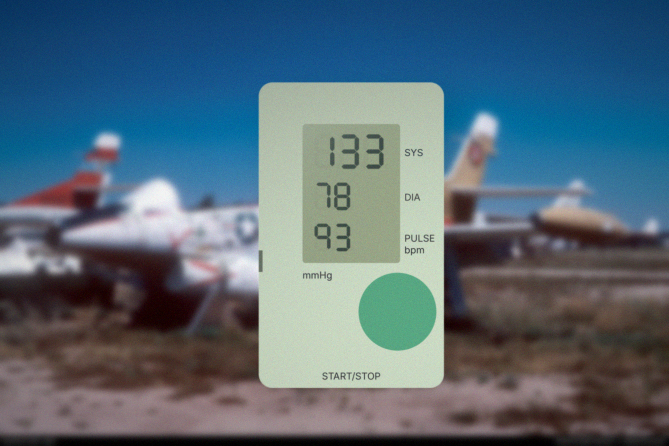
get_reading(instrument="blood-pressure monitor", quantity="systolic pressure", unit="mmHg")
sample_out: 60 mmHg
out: 133 mmHg
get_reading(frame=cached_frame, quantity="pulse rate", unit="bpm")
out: 93 bpm
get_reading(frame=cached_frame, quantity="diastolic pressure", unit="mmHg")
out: 78 mmHg
